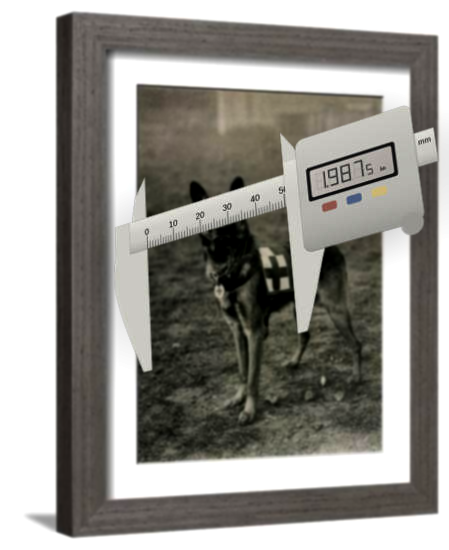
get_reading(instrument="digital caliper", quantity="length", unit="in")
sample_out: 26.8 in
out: 1.9875 in
